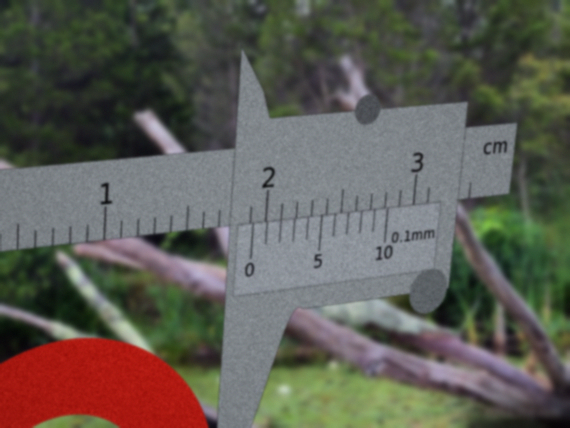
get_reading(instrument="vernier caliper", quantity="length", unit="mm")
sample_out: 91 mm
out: 19.2 mm
